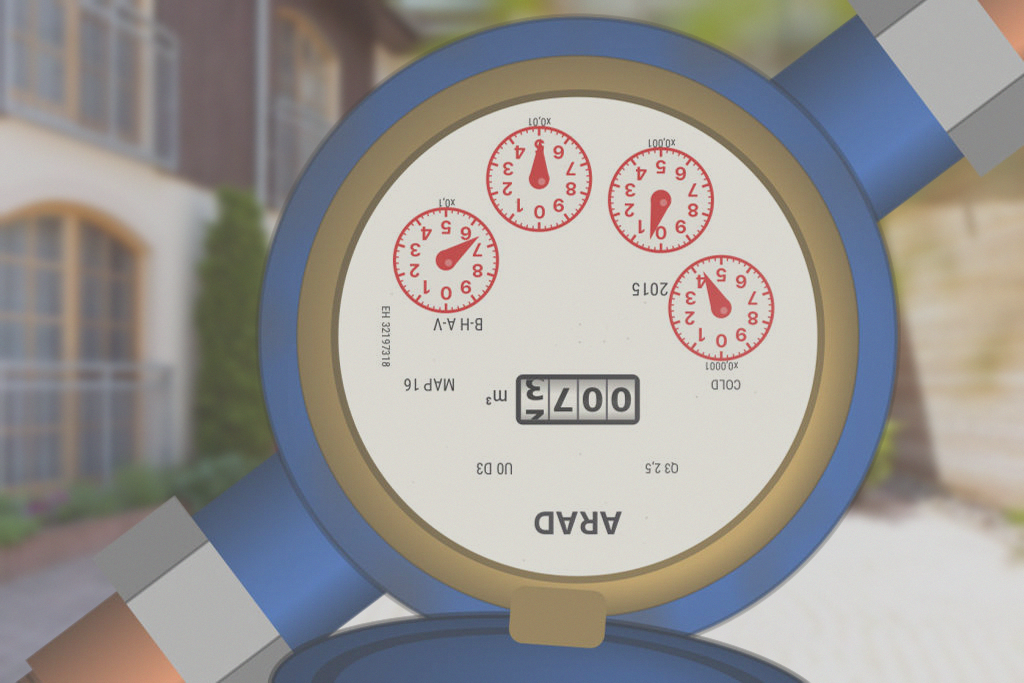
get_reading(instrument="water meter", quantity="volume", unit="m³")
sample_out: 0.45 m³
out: 72.6504 m³
